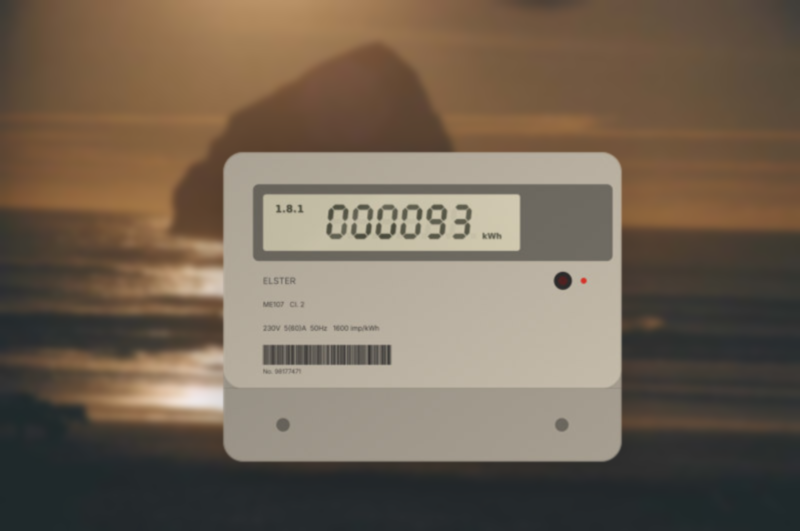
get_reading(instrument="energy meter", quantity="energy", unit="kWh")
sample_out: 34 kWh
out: 93 kWh
